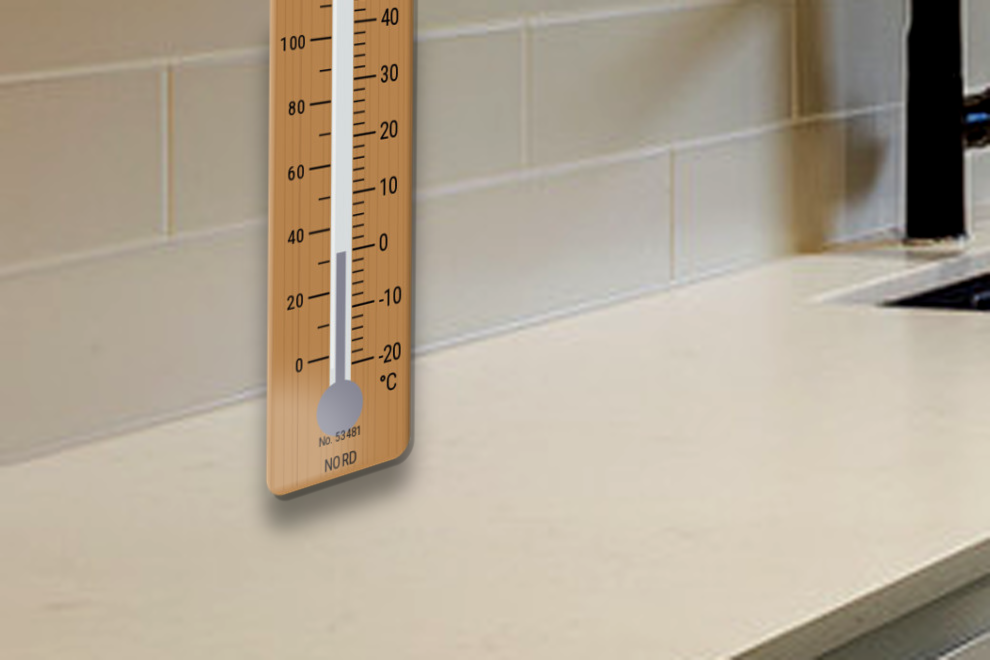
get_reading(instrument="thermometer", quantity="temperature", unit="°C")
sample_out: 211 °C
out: 0 °C
